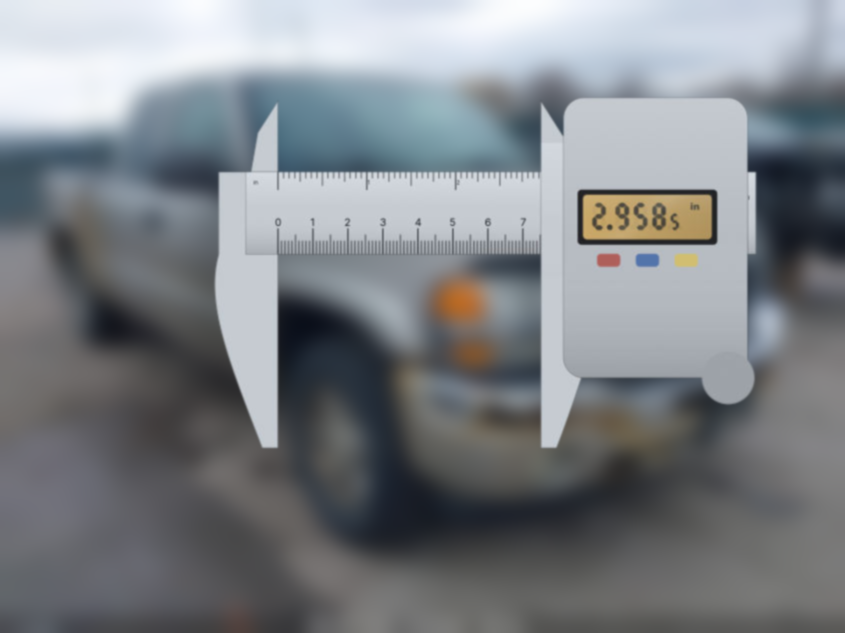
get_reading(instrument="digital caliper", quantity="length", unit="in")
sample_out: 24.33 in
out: 2.9585 in
